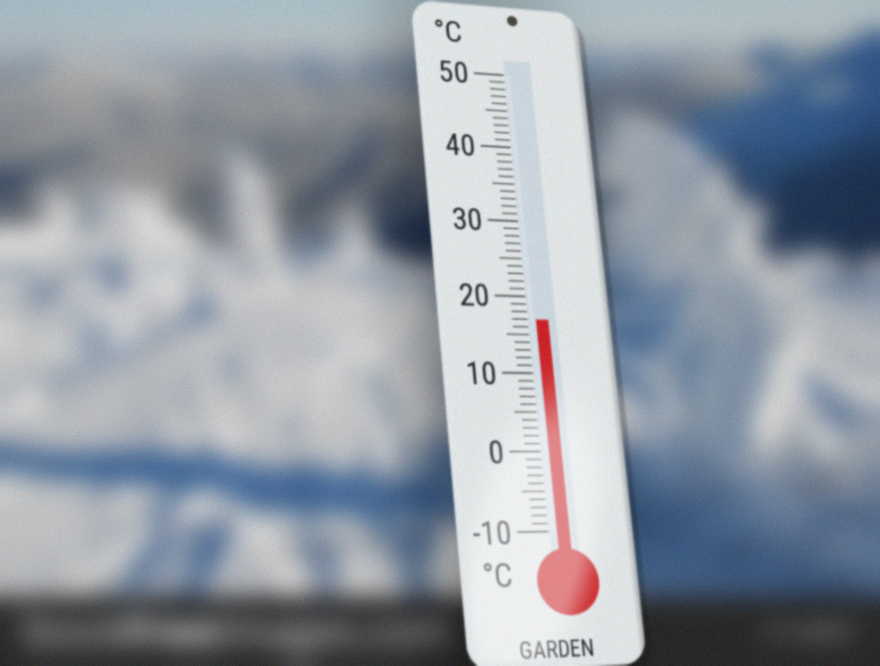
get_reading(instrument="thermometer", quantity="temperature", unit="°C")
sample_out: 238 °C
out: 17 °C
